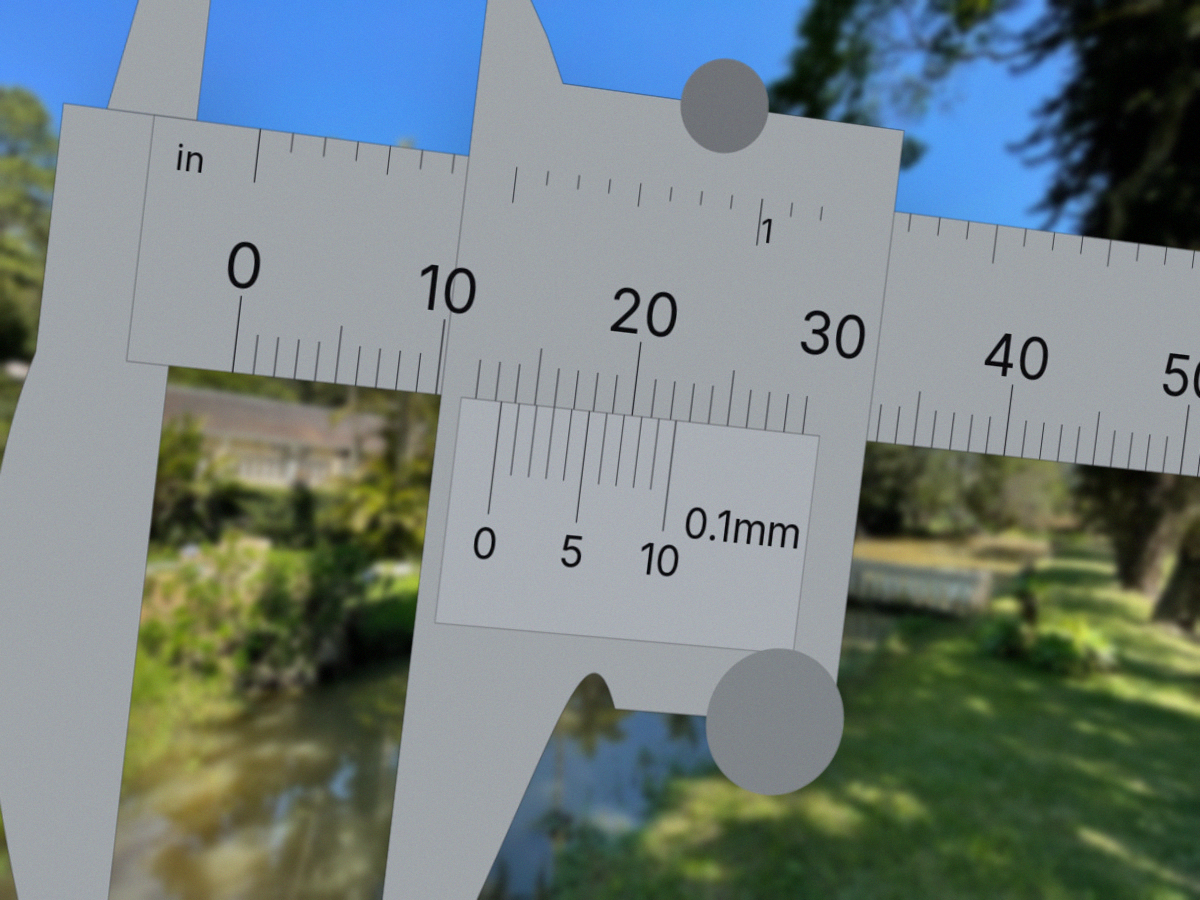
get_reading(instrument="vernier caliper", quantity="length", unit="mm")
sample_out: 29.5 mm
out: 13.3 mm
